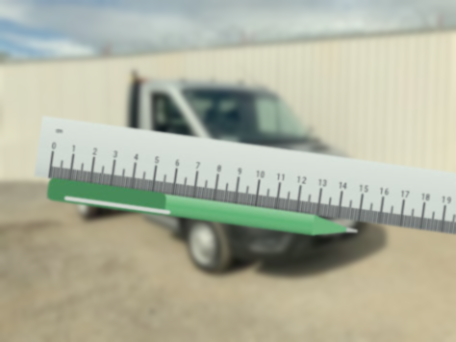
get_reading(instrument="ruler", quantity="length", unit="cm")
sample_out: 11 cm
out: 15 cm
